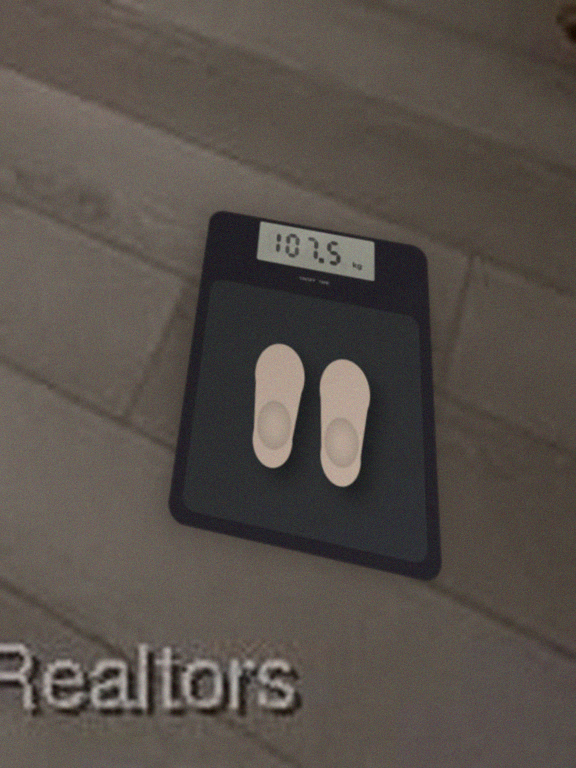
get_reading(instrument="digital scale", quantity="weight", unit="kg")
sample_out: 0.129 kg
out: 107.5 kg
